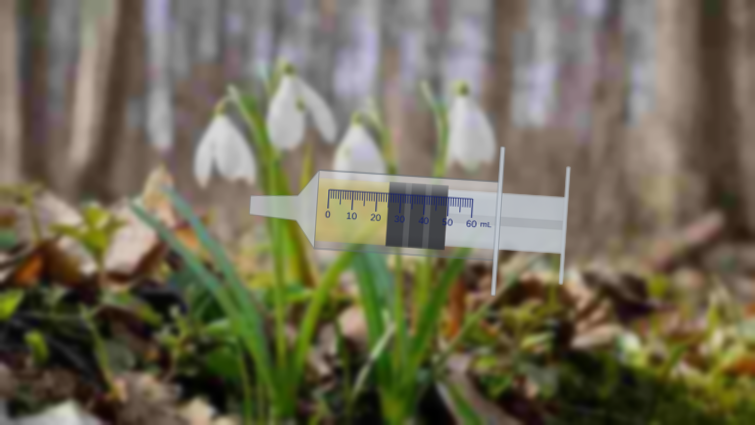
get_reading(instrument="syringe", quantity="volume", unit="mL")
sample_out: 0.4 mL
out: 25 mL
